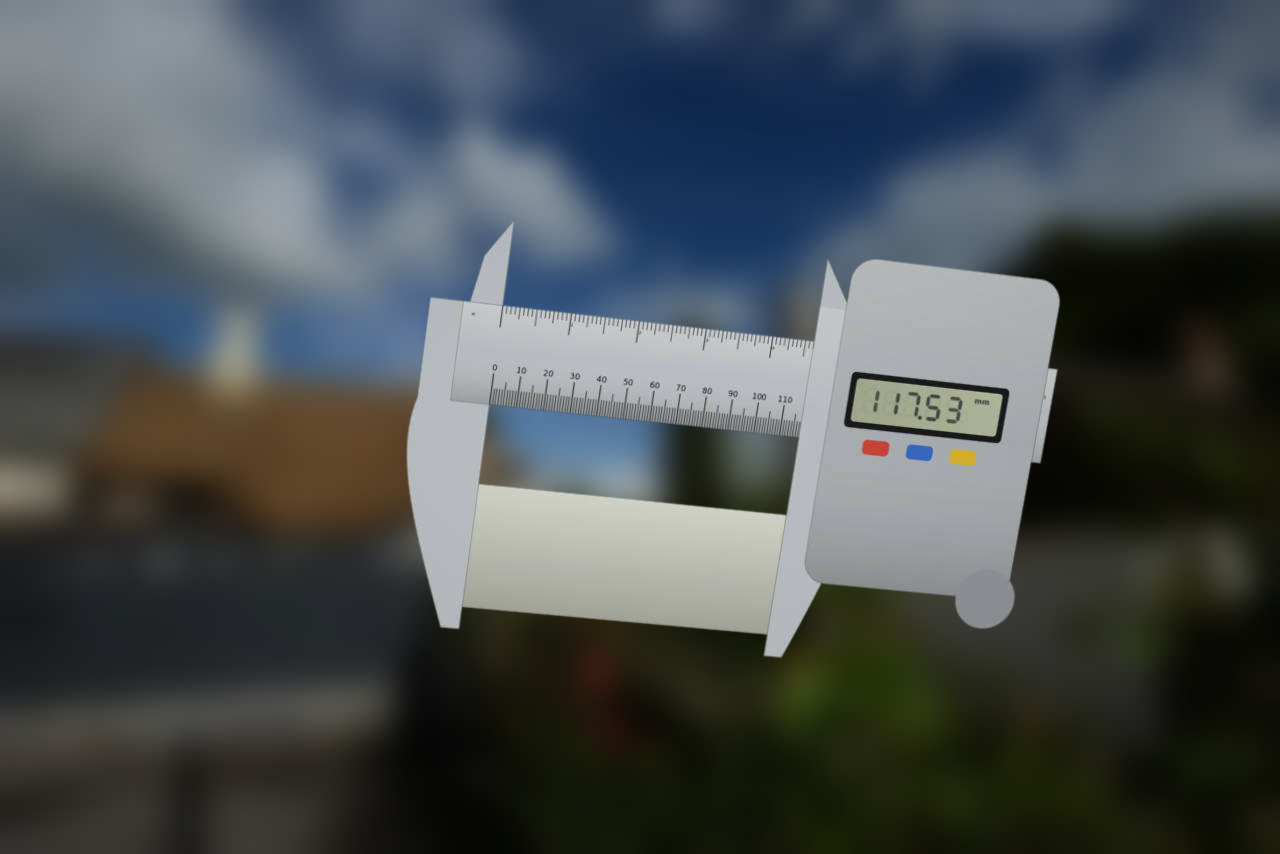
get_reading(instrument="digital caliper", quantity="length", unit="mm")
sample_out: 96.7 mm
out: 117.53 mm
